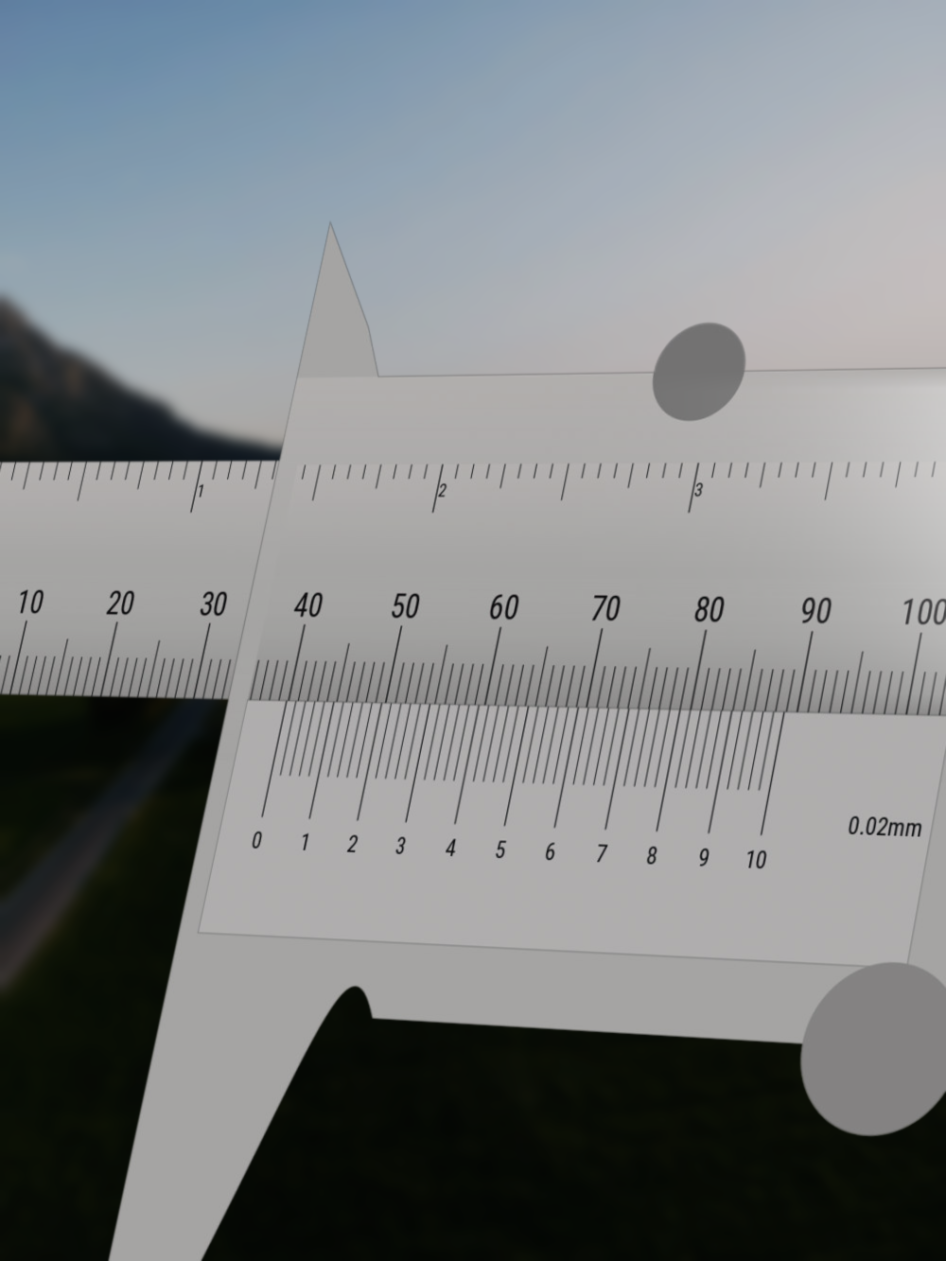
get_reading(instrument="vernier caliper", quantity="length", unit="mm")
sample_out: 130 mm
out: 39.8 mm
